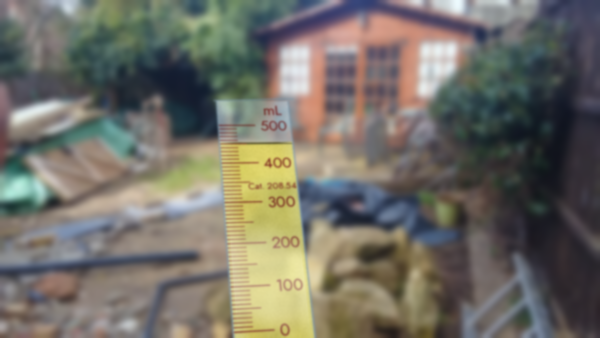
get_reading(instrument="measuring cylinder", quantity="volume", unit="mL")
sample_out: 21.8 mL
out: 450 mL
